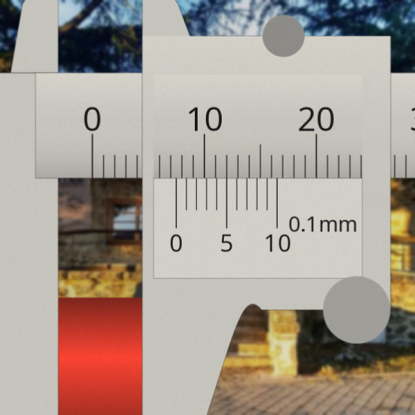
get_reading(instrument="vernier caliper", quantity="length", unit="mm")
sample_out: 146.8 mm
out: 7.5 mm
